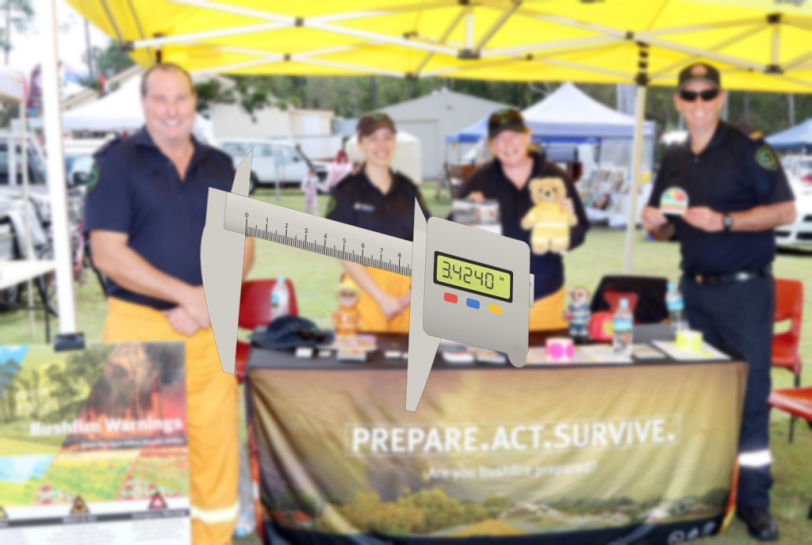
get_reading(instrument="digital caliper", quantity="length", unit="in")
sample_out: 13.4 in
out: 3.4240 in
